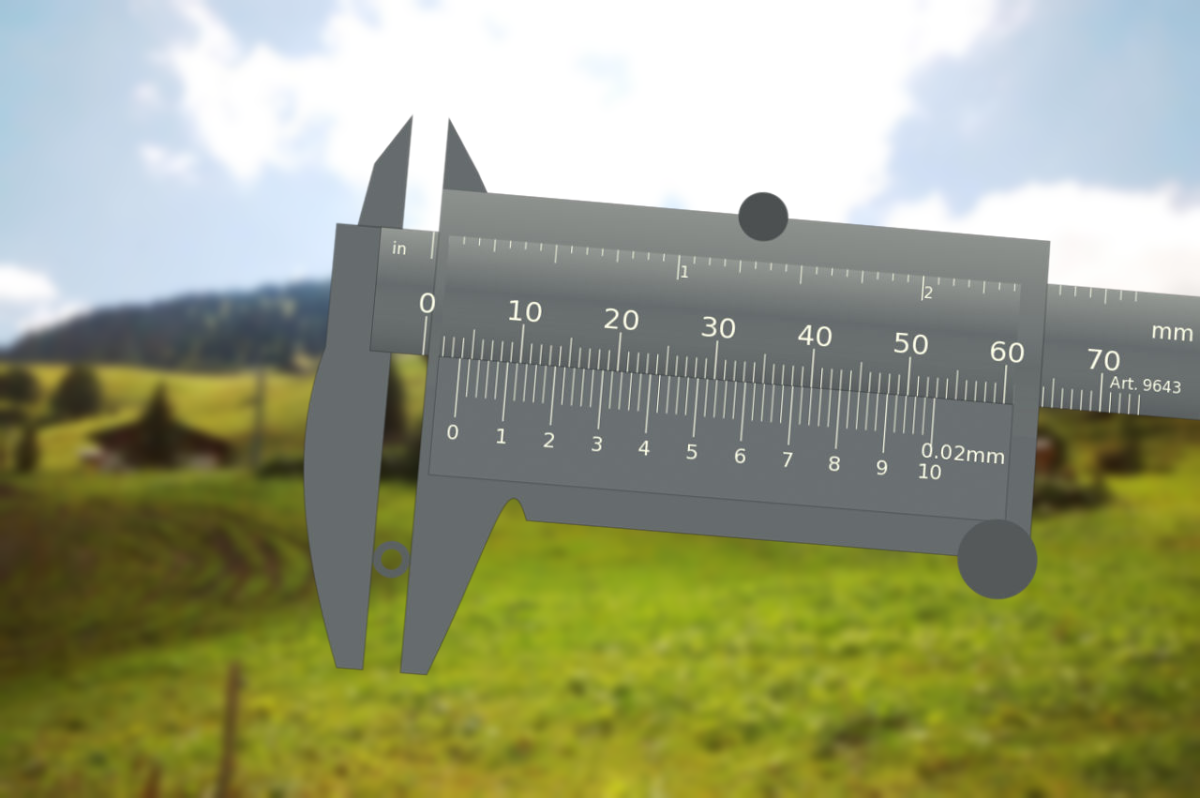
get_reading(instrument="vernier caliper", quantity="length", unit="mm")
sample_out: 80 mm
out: 3.8 mm
